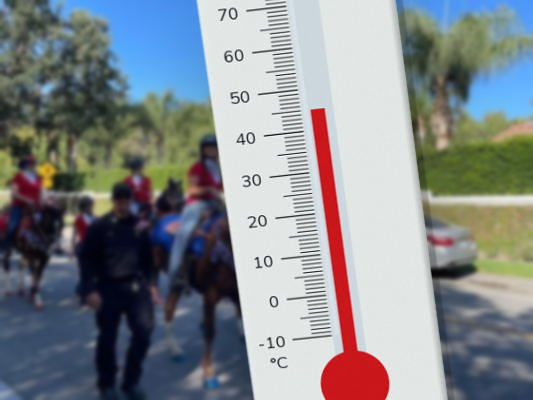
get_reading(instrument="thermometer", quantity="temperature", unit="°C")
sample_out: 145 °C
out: 45 °C
